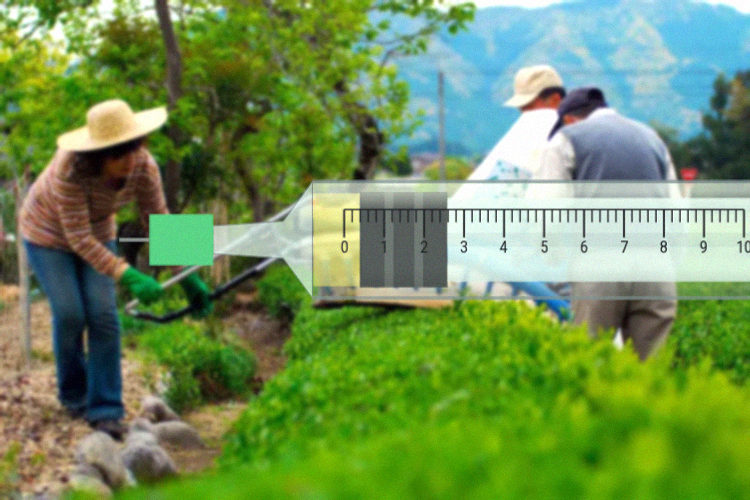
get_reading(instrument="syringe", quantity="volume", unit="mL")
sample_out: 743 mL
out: 0.4 mL
